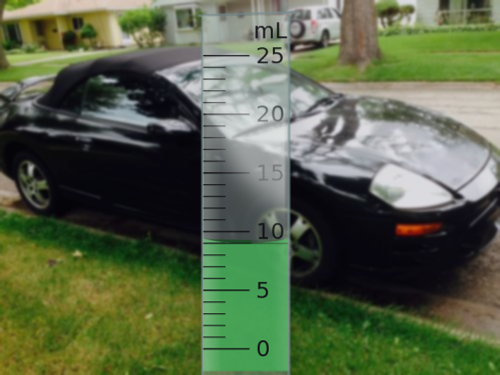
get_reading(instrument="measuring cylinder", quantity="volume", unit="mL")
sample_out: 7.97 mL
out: 9 mL
